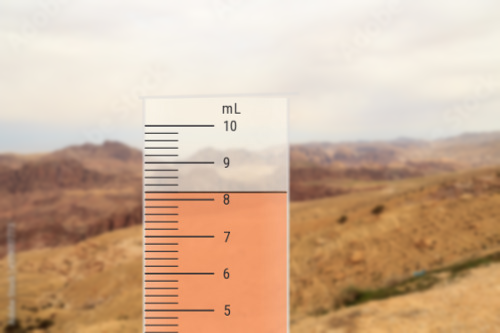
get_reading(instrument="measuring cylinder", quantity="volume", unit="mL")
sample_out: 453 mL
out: 8.2 mL
